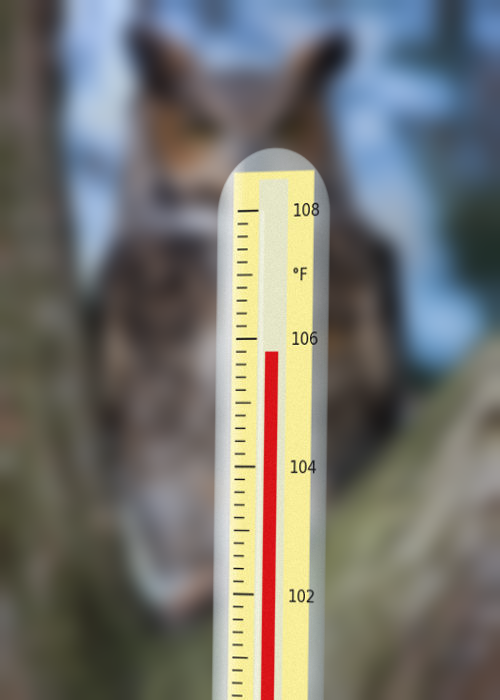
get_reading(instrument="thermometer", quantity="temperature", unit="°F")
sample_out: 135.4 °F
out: 105.8 °F
